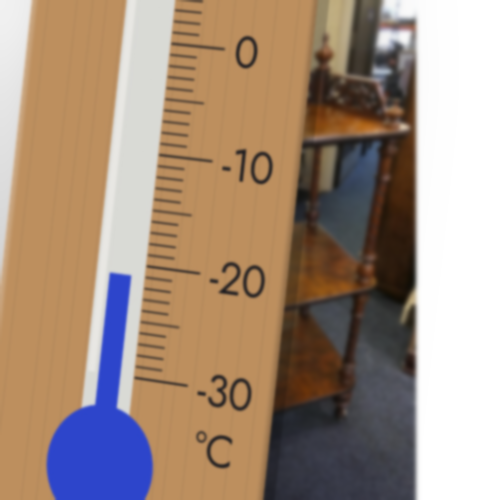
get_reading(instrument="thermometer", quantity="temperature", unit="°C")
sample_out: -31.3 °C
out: -21 °C
